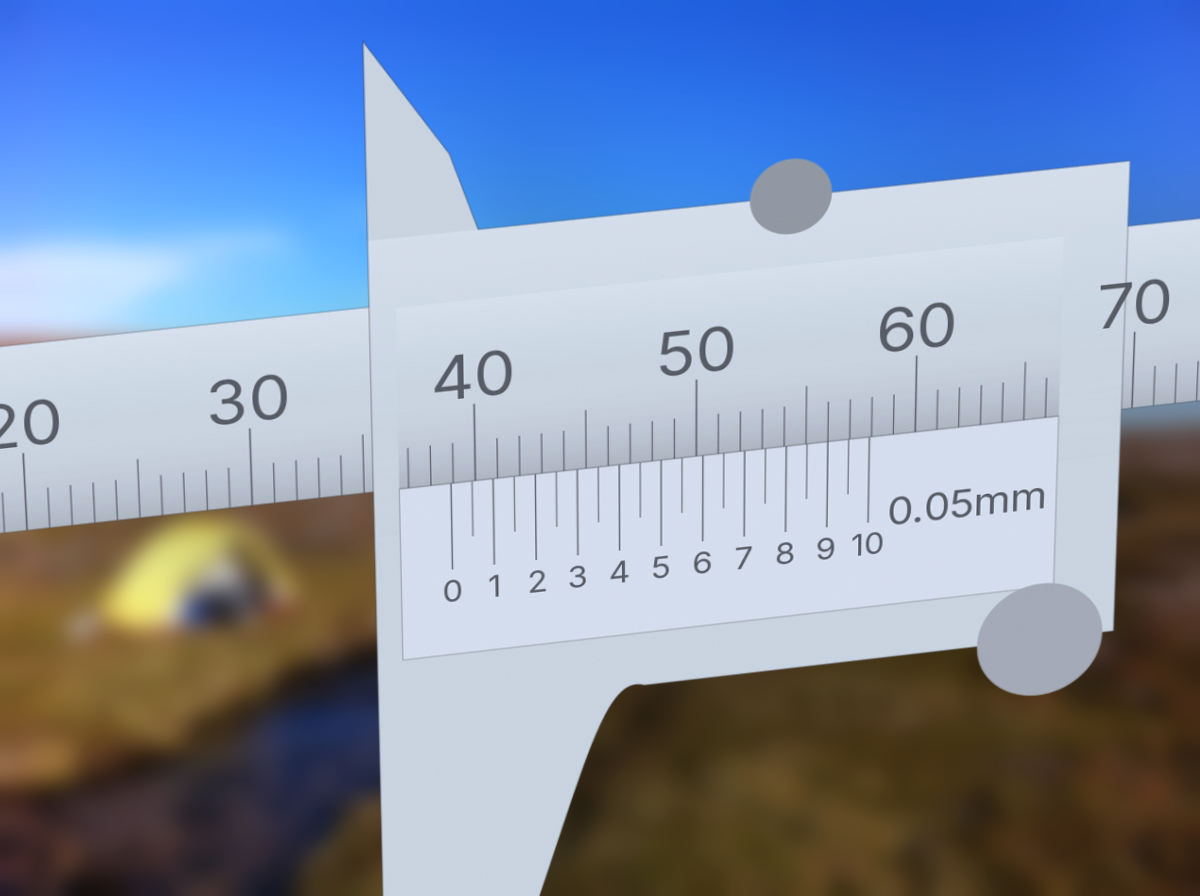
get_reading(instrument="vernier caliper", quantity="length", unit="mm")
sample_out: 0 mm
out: 38.9 mm
